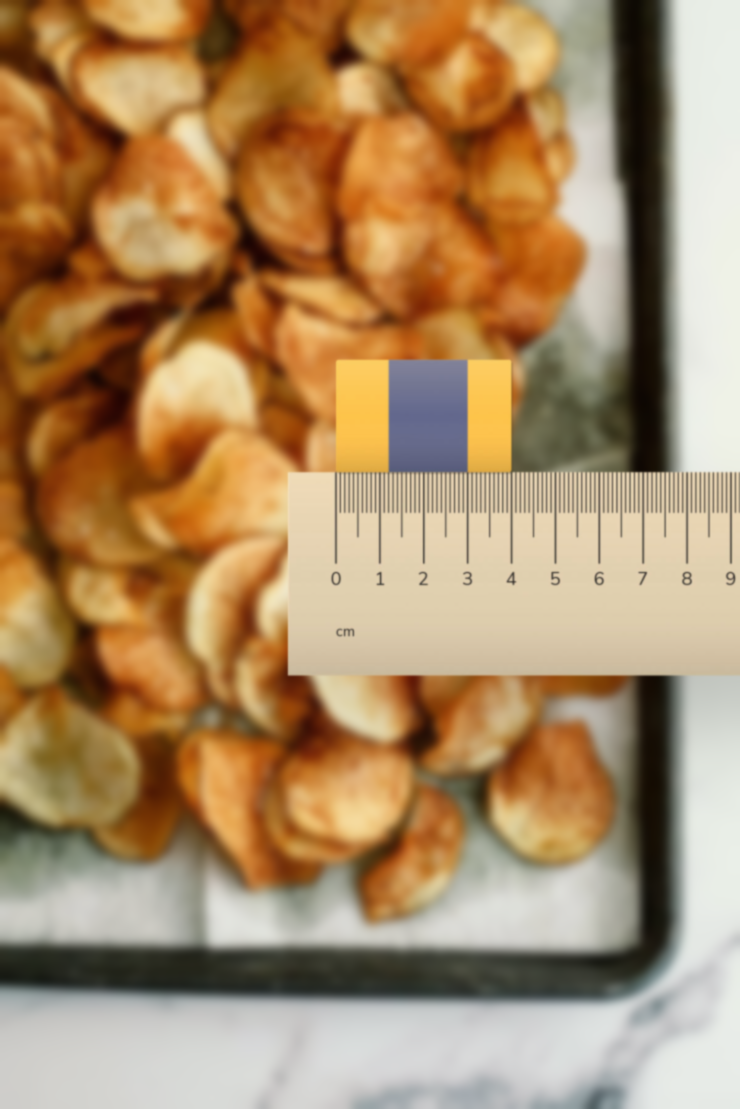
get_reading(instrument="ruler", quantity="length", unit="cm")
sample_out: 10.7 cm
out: 4 cm
